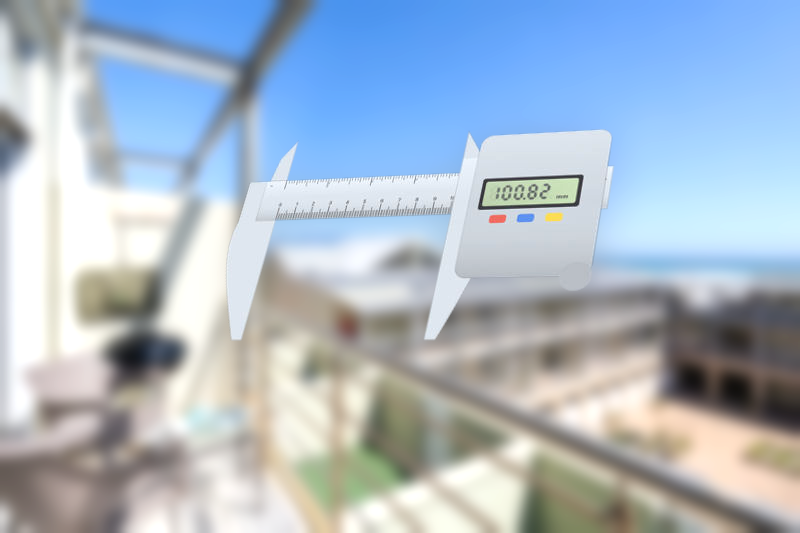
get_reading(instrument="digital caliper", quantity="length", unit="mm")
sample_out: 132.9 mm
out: 100.82 mm
